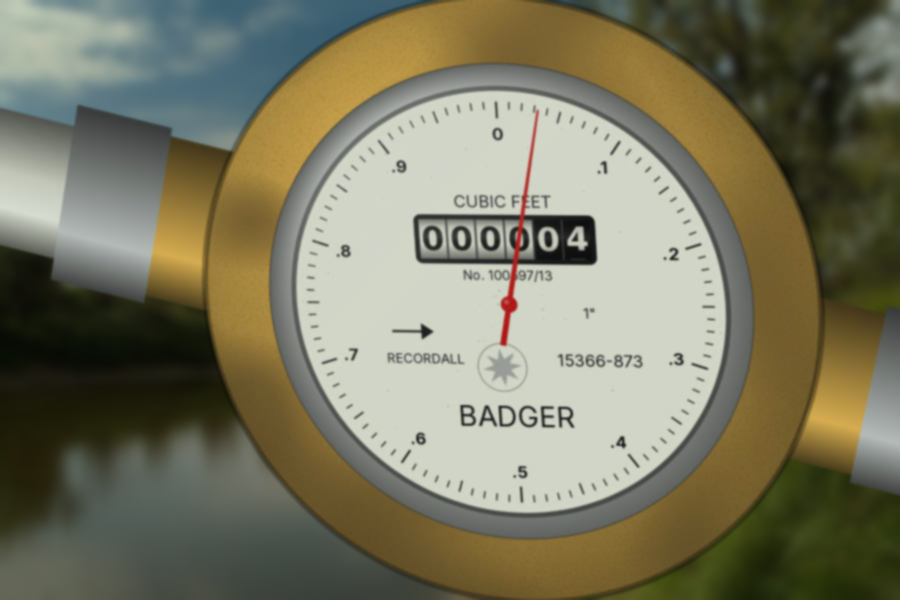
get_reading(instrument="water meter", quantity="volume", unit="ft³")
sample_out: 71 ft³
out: 4.03 ft³
